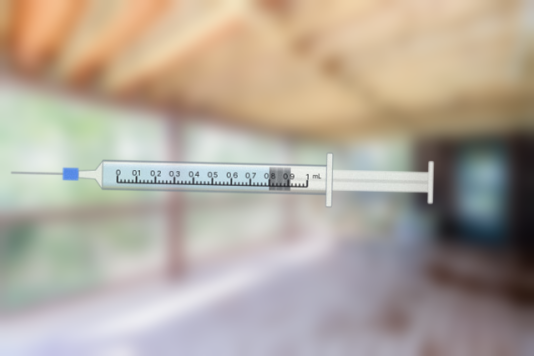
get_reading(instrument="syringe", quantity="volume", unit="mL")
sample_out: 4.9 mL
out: 0.8 mL
